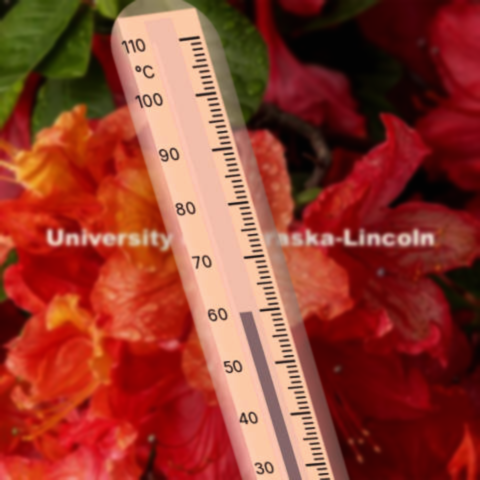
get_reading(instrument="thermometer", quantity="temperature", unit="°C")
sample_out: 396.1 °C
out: 60 °C
